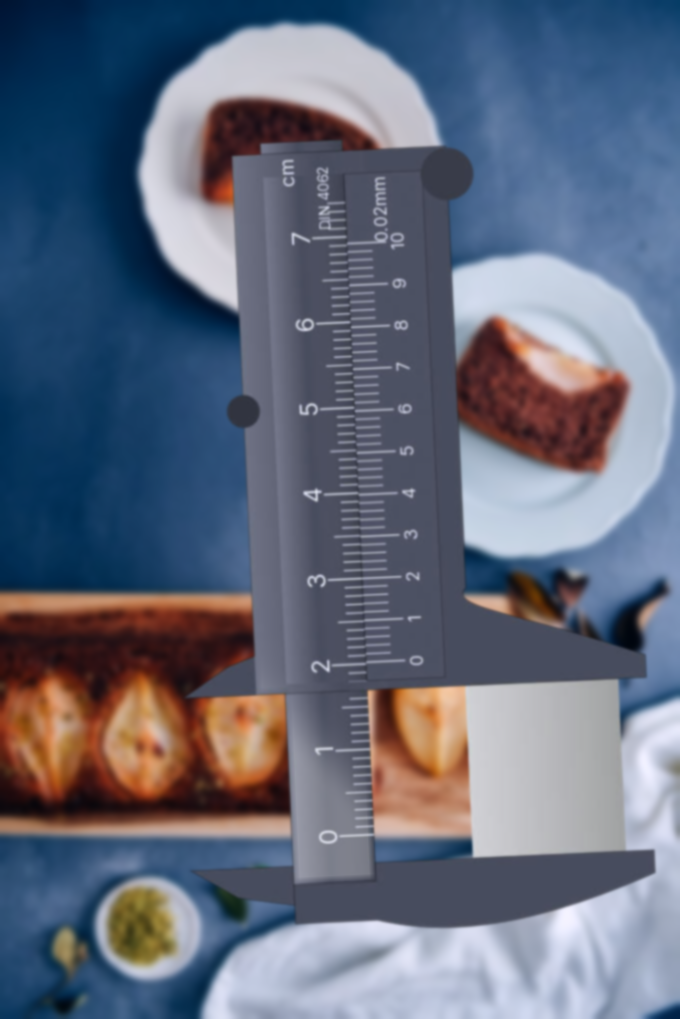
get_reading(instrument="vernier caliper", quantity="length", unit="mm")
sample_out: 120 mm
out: 20.2 mm
